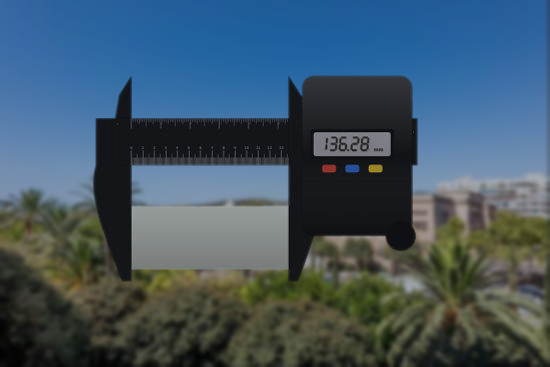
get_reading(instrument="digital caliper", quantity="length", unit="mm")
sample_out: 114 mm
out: 136.28 mm
